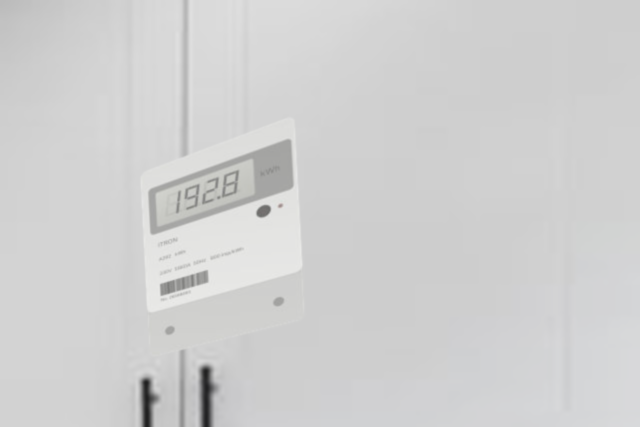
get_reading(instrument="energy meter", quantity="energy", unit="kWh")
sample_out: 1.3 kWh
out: 192.8 kWh
